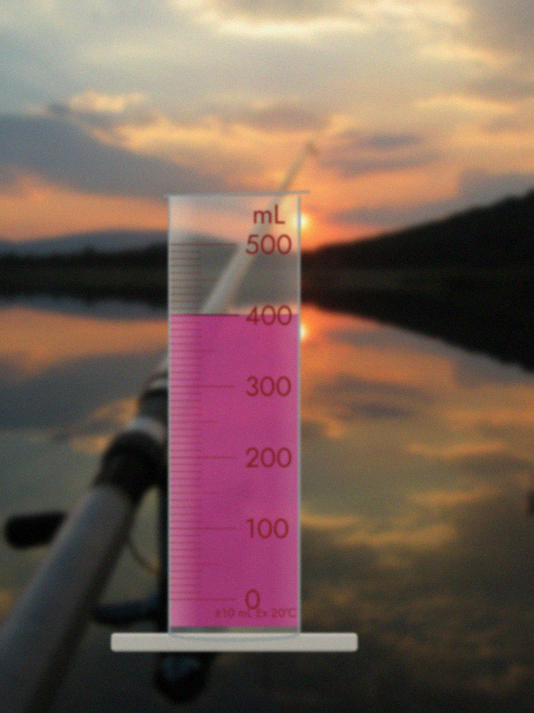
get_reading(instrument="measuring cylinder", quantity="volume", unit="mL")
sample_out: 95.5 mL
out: 400 mL
